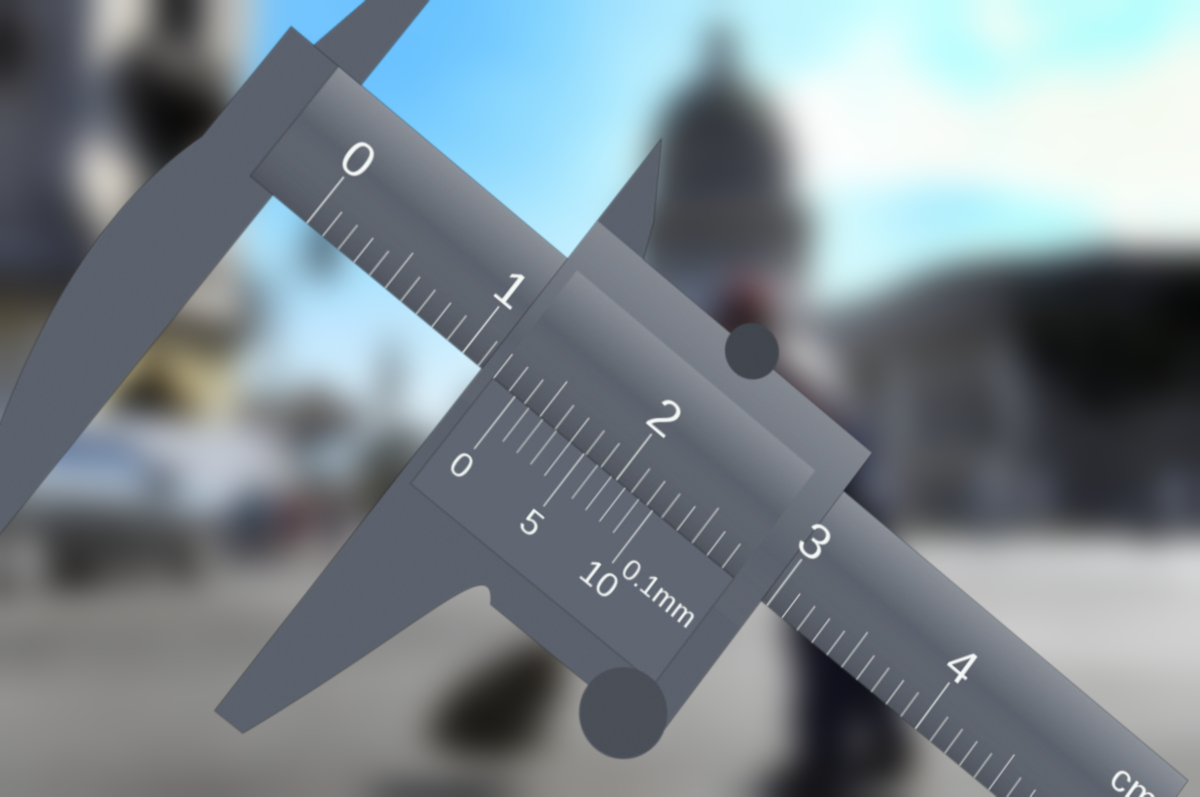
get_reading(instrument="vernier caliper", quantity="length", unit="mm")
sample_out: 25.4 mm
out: 13.4 mm
